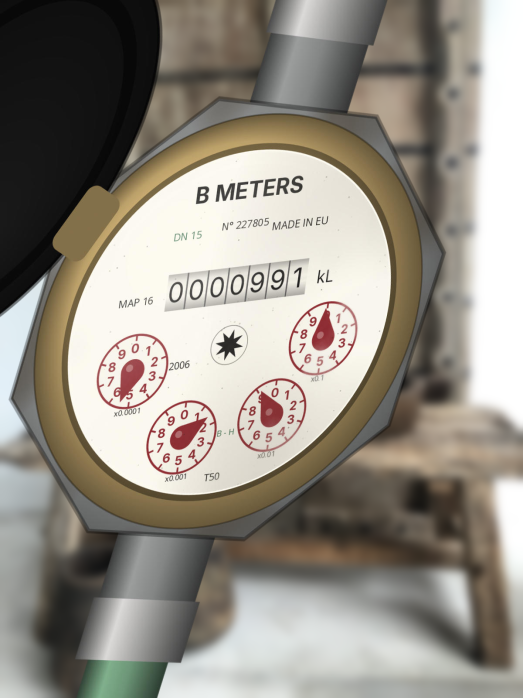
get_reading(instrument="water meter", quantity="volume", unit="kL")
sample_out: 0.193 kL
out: 990.9915 kL
